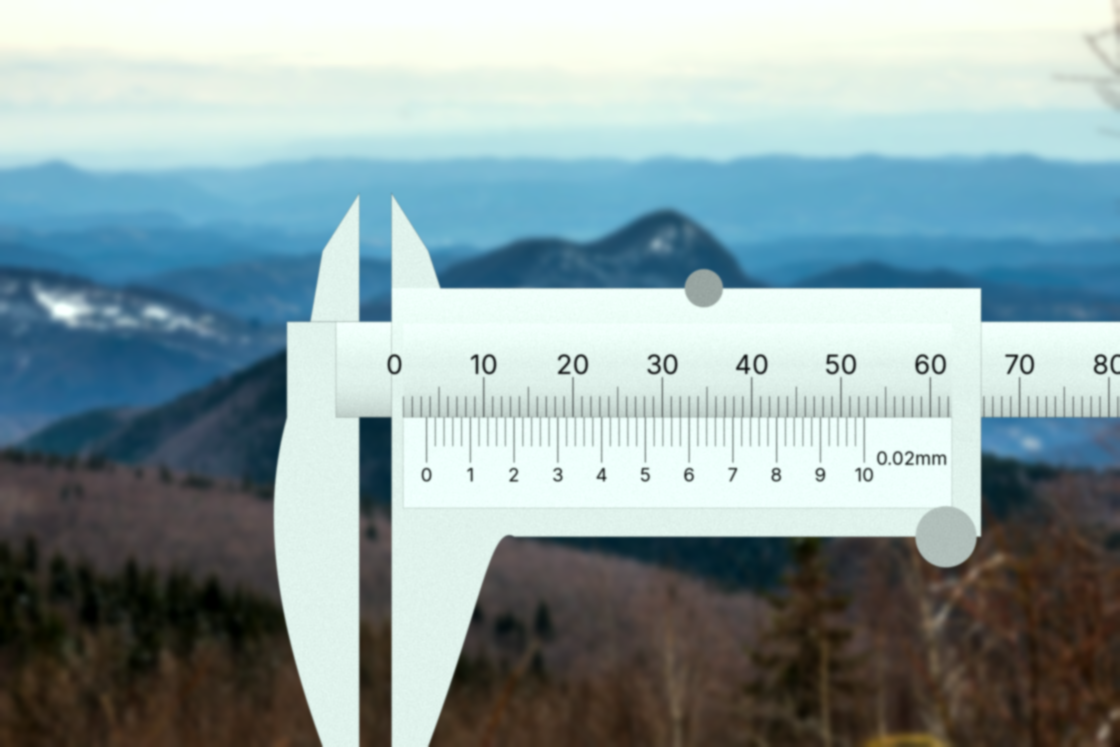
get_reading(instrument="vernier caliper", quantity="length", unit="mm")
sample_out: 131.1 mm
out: 3.6 mm
